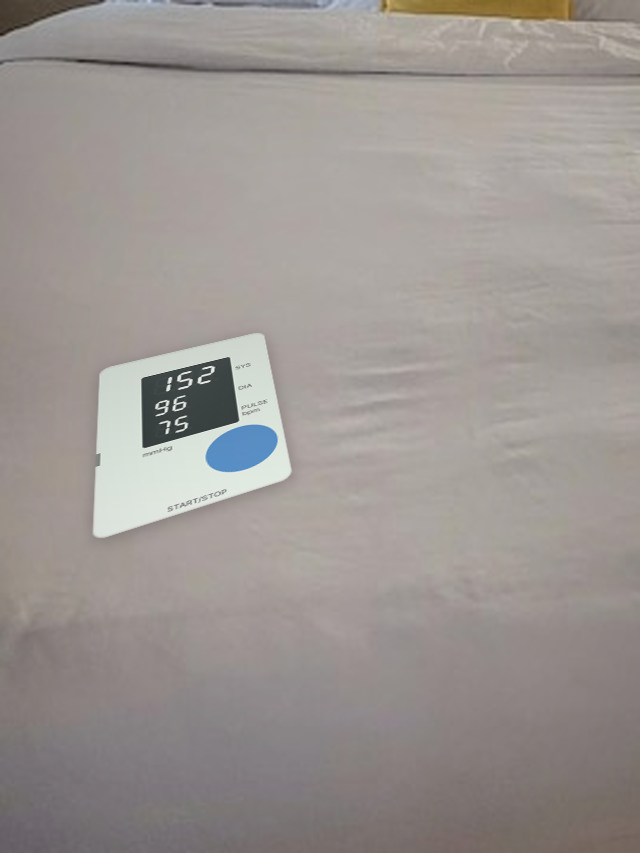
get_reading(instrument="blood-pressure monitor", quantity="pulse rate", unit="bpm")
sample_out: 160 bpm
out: 75 bpm
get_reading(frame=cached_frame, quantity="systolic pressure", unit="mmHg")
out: 152 mmHg
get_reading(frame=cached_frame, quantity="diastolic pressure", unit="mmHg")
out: 96 mmHg
